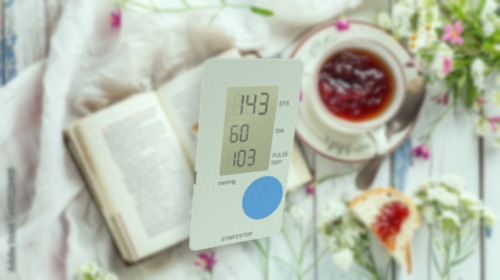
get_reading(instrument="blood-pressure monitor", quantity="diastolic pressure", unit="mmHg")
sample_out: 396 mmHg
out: 60 mmHg
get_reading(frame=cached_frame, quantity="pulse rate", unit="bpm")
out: 103 bpm
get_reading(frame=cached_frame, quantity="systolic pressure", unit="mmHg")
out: 143 mmHg
